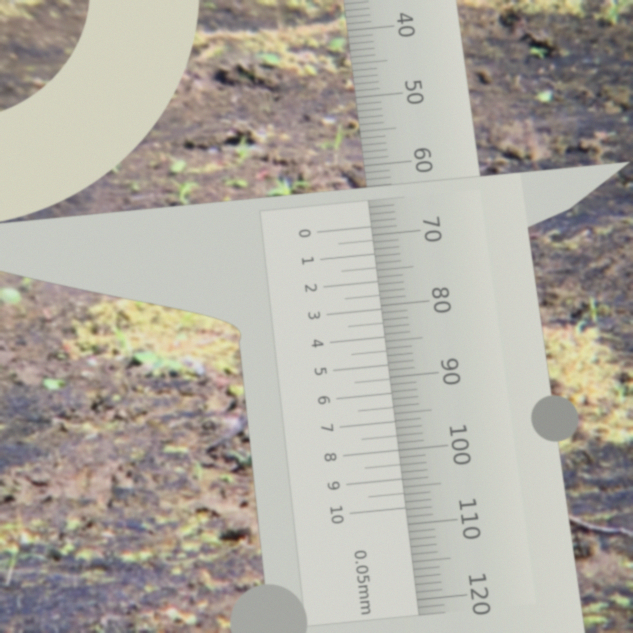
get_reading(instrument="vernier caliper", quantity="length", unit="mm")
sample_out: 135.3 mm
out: 68.8 mm
